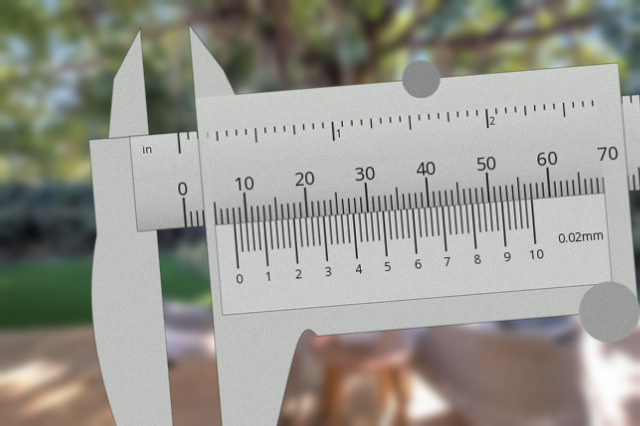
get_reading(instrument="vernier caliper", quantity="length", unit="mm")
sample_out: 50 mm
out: 8.0 mm
